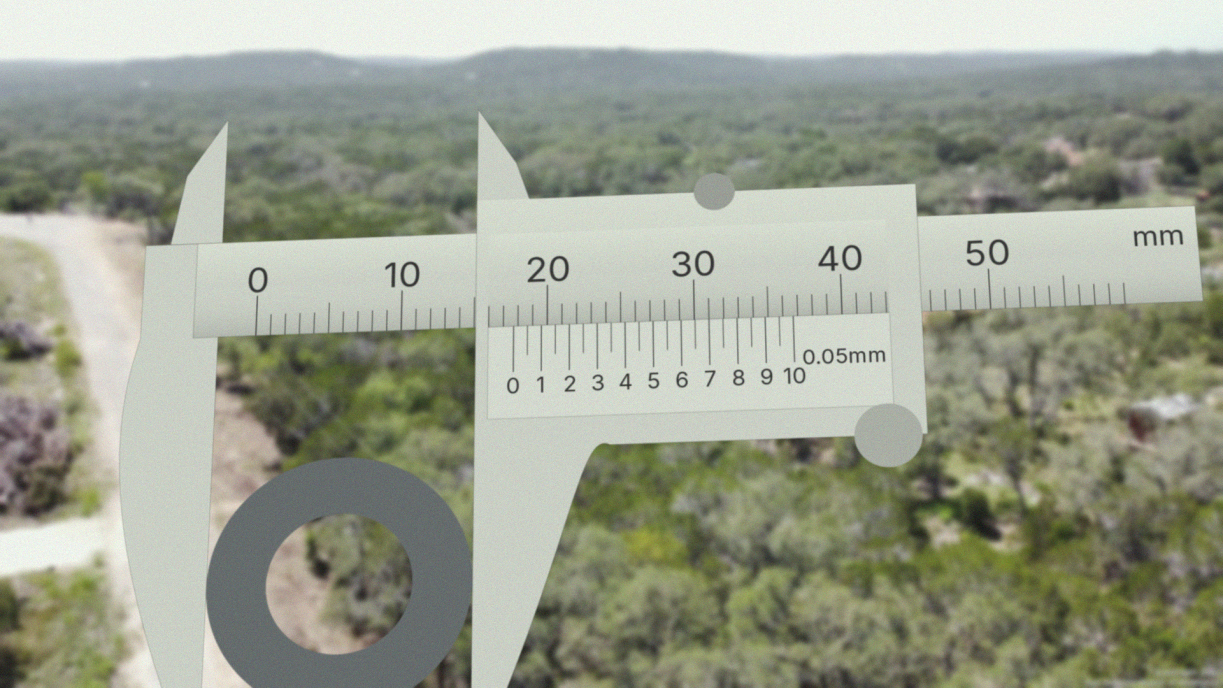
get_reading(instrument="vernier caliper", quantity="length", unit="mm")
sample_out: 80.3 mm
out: 17.7 mm
